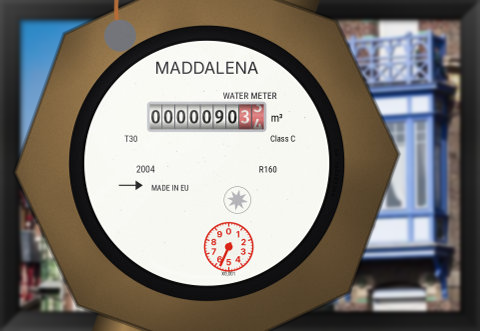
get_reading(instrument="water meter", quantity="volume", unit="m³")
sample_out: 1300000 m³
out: 90.335 m³
